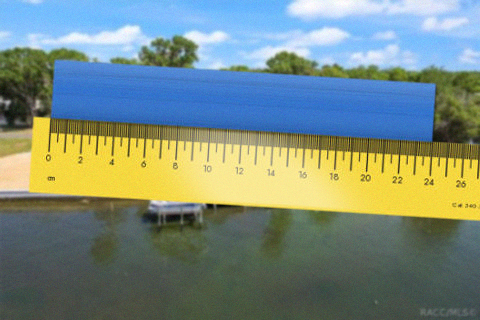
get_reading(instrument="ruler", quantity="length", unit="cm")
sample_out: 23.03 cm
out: 24 cm
